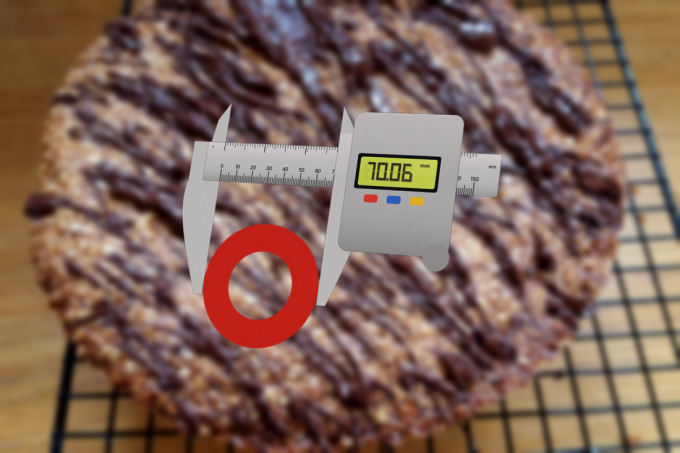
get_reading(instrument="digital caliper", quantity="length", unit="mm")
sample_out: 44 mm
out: 70.06 mm
